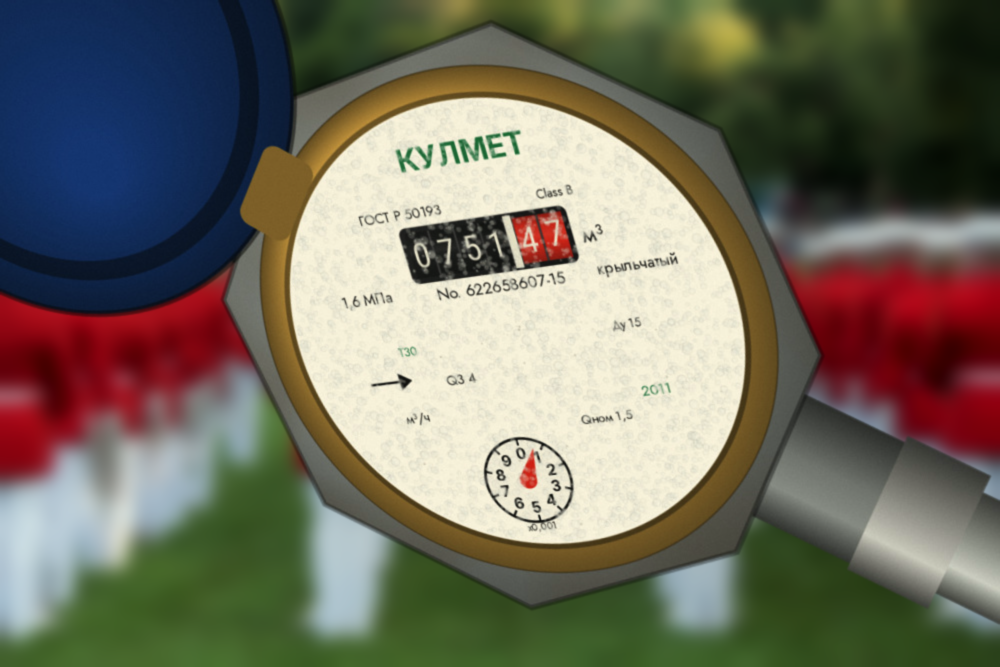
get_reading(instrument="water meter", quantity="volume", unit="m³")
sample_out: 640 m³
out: 751.470 m³
